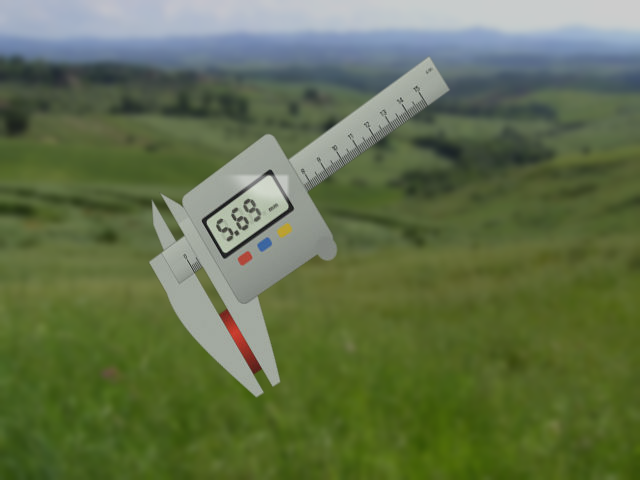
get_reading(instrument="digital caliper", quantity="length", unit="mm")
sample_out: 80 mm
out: 5.69 mm
